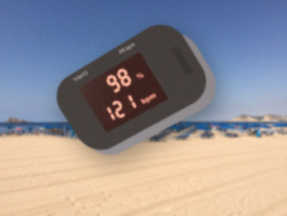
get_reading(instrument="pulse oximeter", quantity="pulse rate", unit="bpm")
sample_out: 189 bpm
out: 121 bpm
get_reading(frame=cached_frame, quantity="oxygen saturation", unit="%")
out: 98 %
